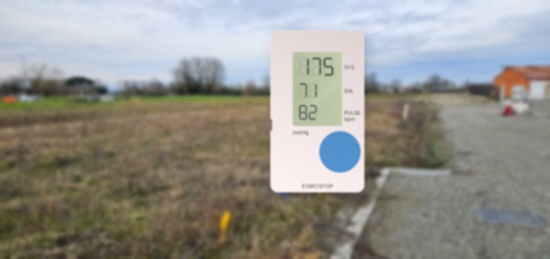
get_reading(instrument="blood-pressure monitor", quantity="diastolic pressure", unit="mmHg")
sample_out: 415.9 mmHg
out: 71 mmHg
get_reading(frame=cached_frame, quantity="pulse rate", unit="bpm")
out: 82 bpm
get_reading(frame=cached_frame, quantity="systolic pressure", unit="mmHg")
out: 175 mmHg
